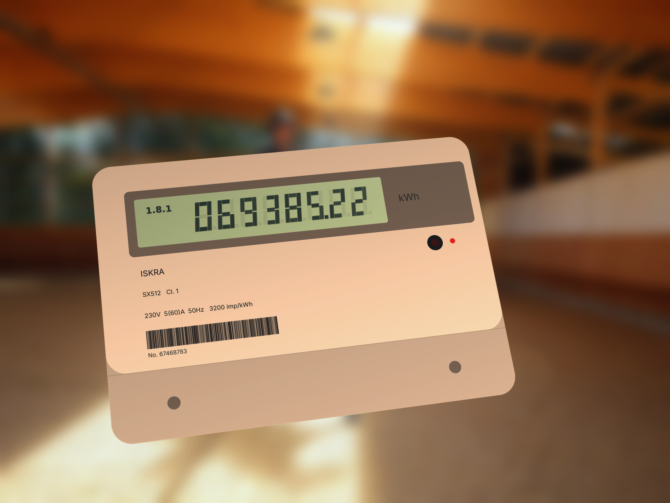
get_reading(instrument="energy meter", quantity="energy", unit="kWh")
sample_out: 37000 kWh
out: 69385.22 kWh
